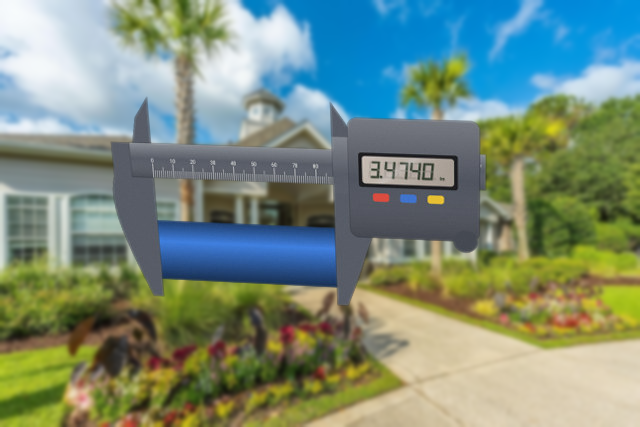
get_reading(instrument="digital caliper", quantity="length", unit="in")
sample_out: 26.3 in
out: 3.4740 in
